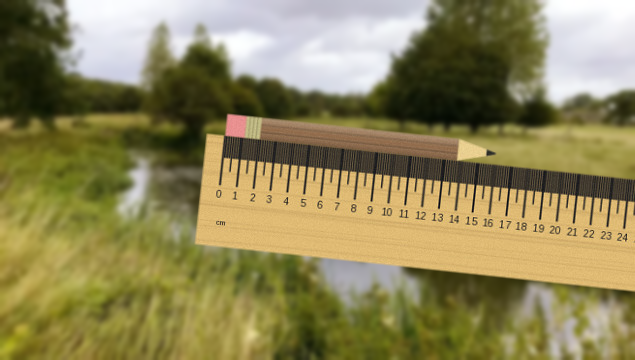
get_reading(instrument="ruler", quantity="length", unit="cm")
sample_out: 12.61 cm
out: 16 cm
